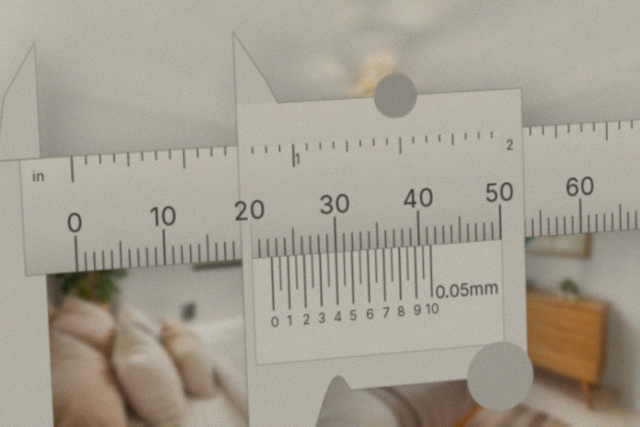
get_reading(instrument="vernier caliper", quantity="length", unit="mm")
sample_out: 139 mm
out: 22.4 mm
